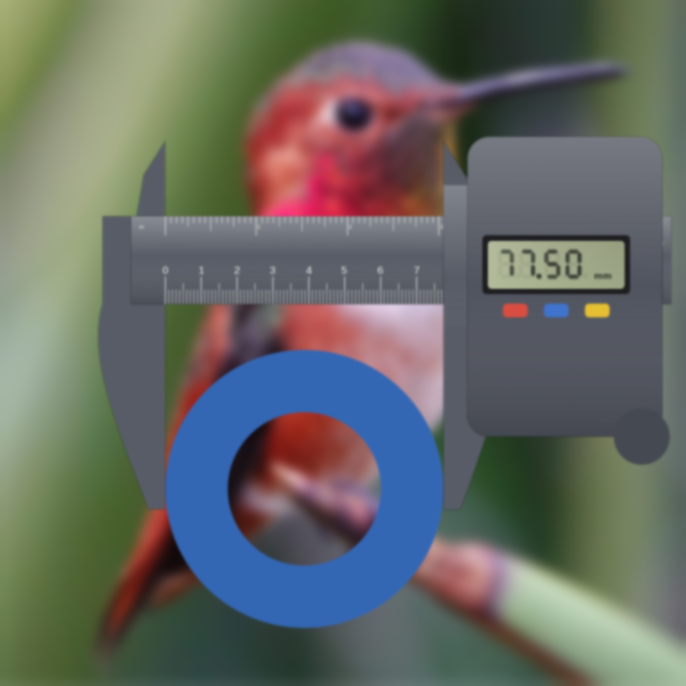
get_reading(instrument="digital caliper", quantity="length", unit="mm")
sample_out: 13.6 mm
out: 77.50 mm
